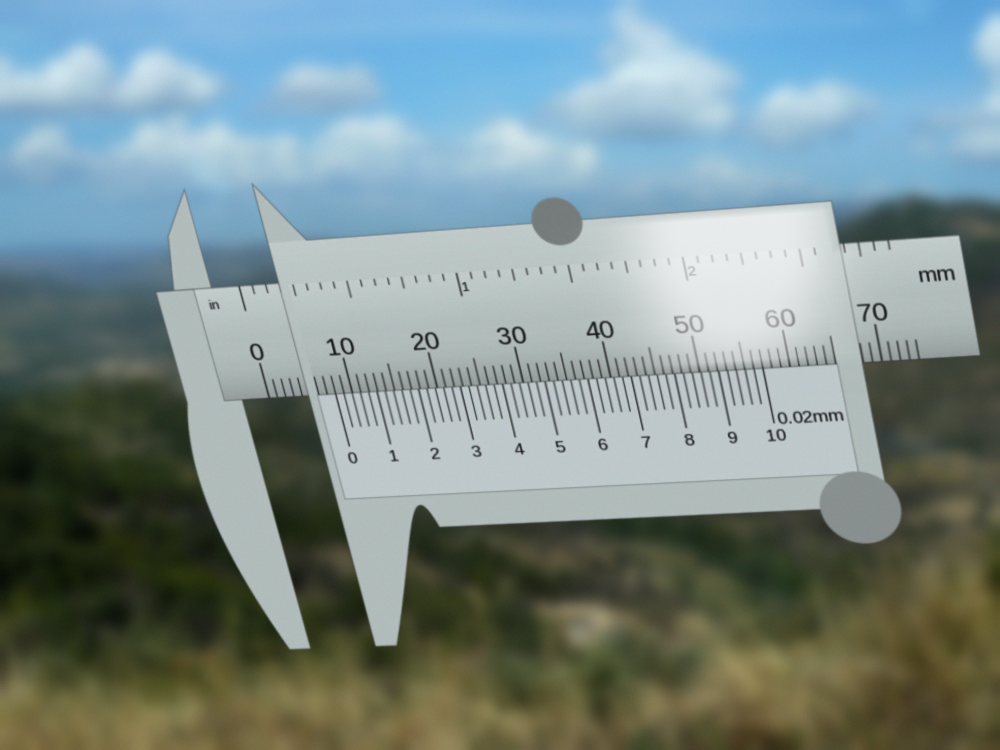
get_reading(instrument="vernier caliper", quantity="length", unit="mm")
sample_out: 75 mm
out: 8.0 mm
